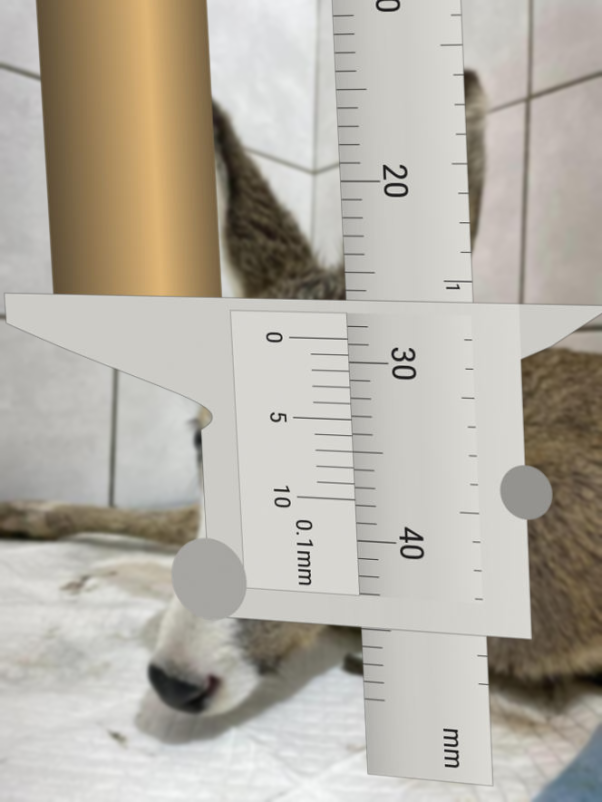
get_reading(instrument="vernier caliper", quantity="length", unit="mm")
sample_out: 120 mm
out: 28.7 mm
